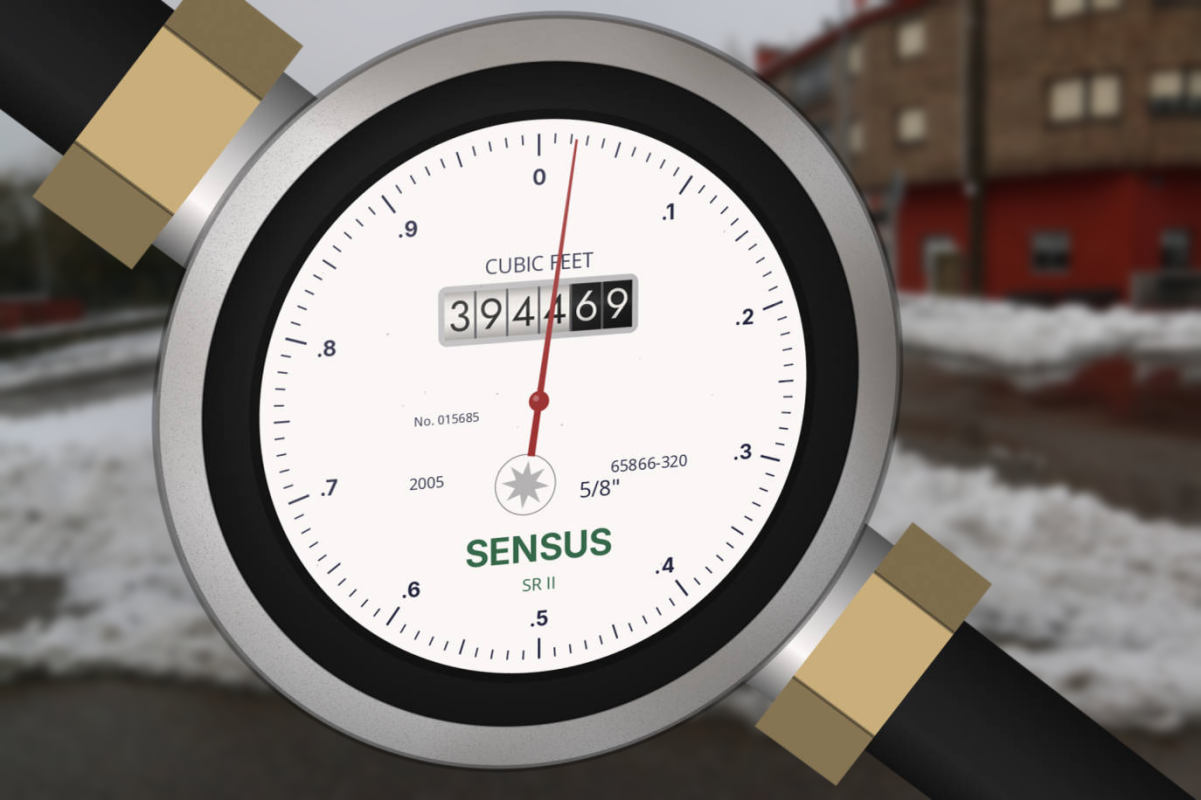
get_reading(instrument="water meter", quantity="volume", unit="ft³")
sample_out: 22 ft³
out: 394469.02 ft³
